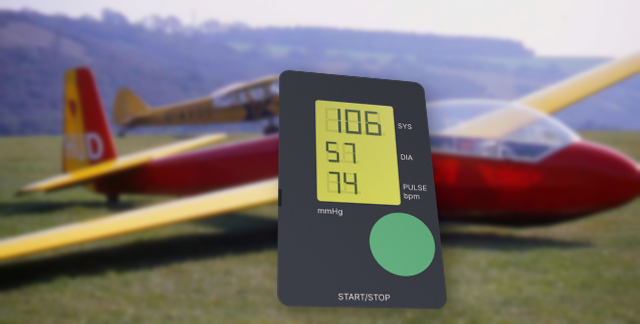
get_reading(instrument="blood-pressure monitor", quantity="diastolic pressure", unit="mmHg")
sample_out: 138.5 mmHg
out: 57 mmHg
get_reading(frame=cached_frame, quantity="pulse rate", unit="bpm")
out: 74 bpm
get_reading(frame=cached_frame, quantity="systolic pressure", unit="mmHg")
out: 106 mmHg
